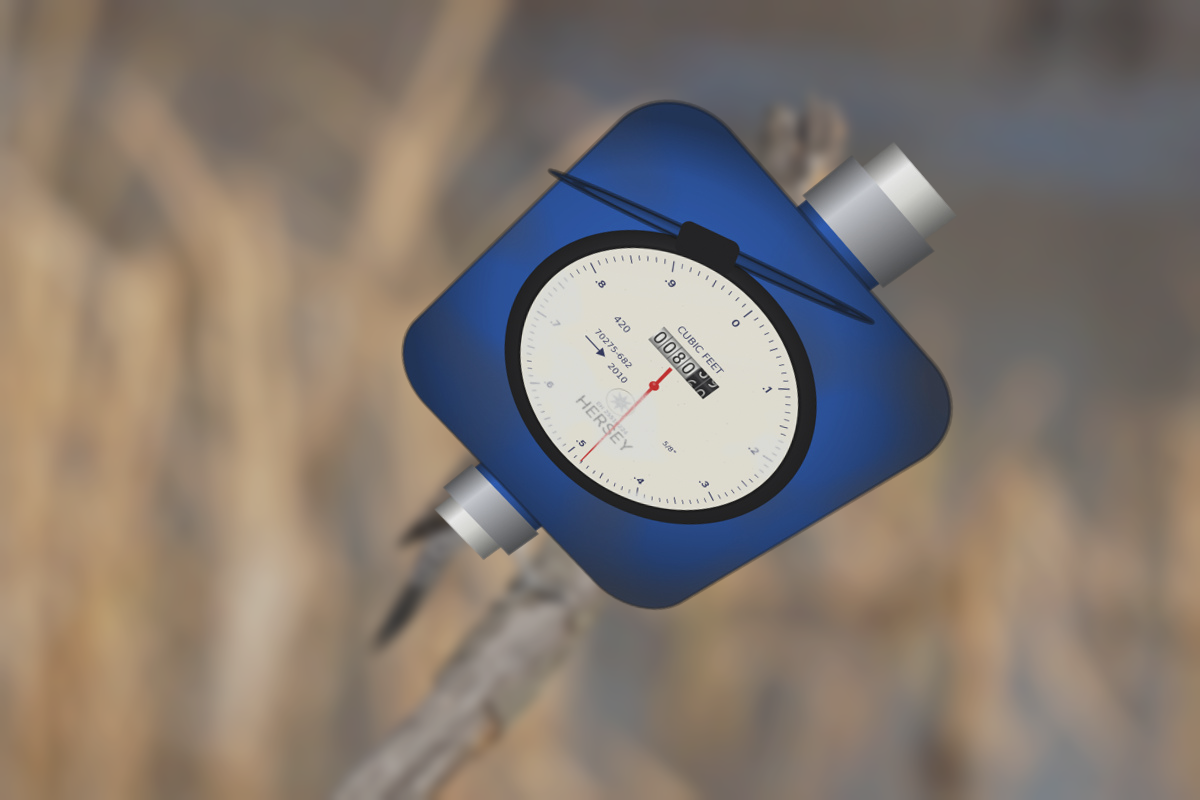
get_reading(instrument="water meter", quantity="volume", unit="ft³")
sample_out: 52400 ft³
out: 8059.48 ft³
